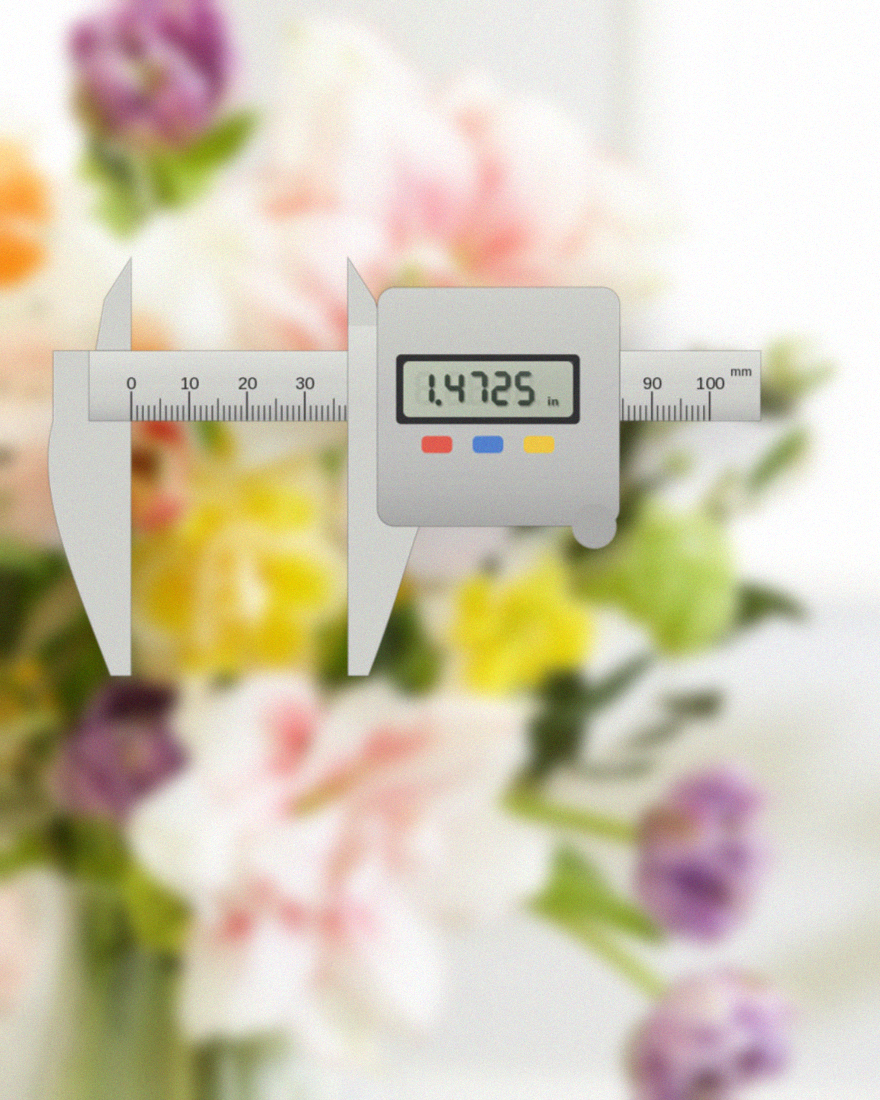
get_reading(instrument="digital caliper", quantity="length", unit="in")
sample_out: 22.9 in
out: 1.4725 in
